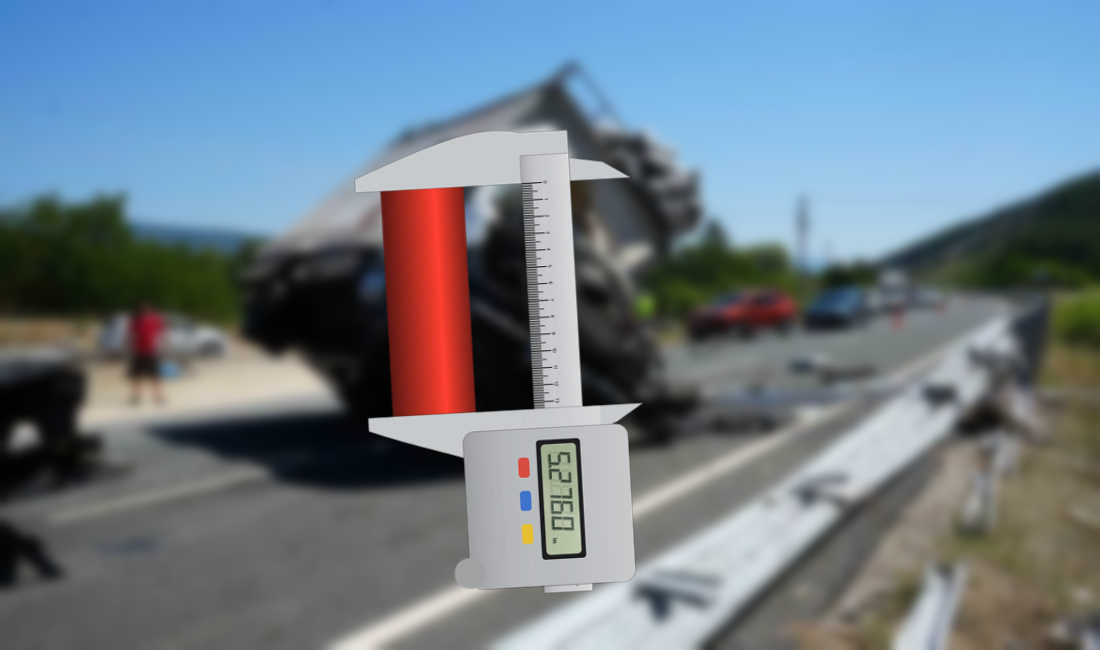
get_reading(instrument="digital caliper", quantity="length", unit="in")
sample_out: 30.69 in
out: 5.2760 in
